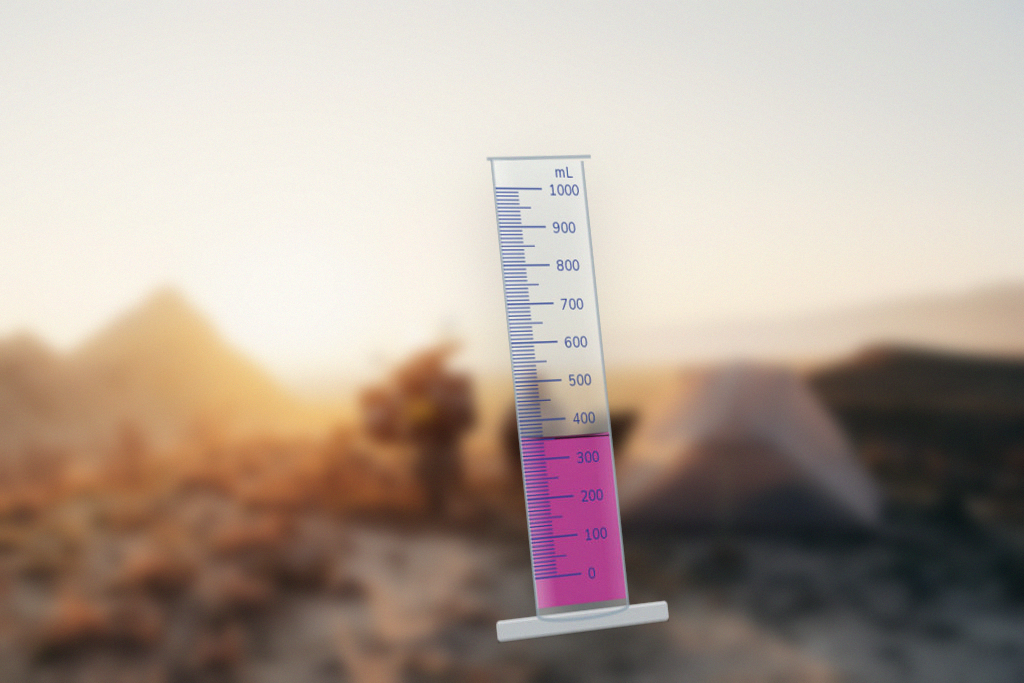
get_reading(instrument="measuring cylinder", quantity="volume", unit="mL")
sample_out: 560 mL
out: 350 mL
